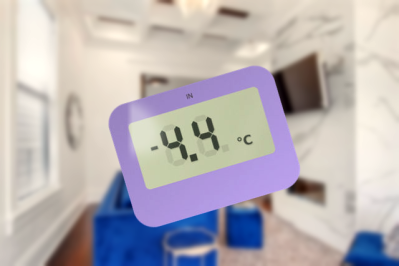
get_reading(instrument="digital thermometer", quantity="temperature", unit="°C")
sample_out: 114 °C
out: -4.4 °C
